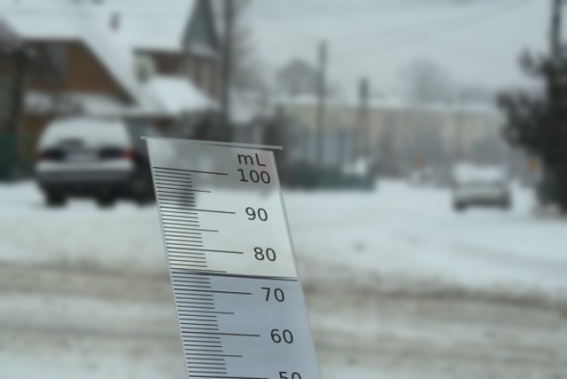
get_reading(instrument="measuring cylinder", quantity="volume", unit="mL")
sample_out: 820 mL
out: 74 mL
